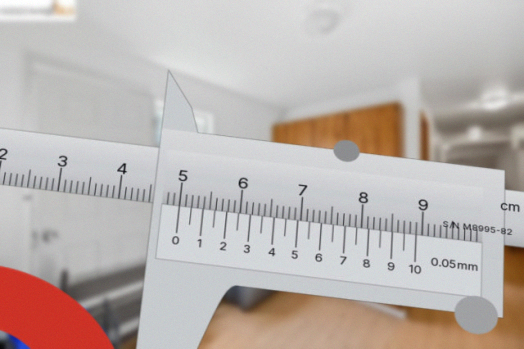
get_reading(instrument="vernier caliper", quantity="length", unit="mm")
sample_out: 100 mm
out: 50.0 mm
